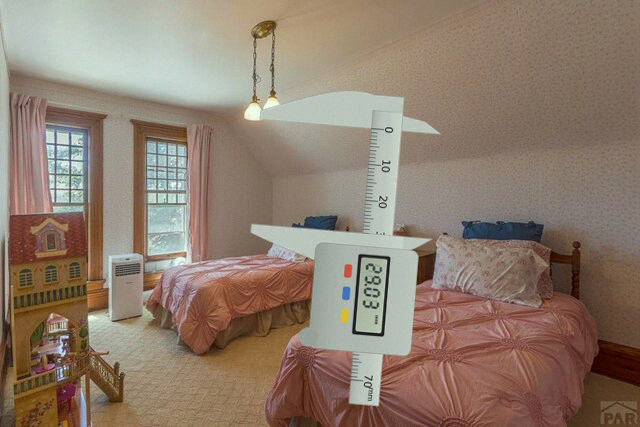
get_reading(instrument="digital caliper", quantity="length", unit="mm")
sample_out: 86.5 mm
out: 29.03 mm
